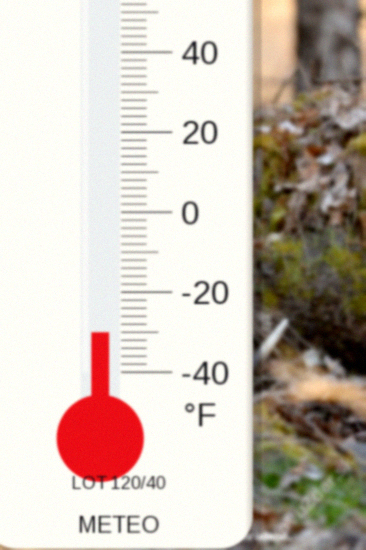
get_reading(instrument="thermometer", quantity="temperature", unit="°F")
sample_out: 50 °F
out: -30 °F
